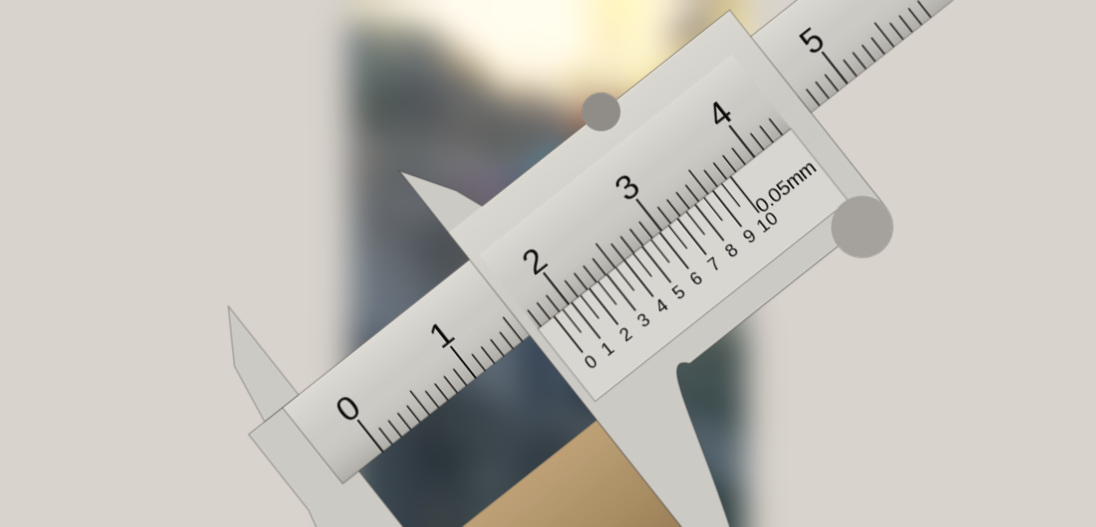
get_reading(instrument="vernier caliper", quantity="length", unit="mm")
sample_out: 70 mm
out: 18.4 mm
